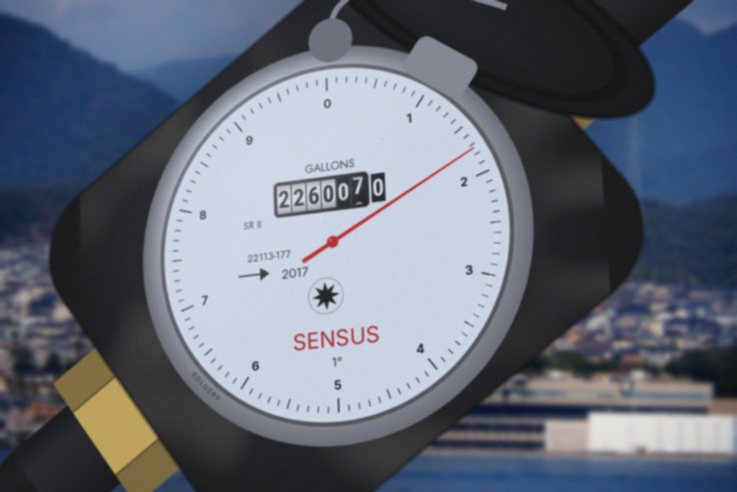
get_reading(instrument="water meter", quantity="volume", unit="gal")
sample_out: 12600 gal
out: 2260071.7 gal
